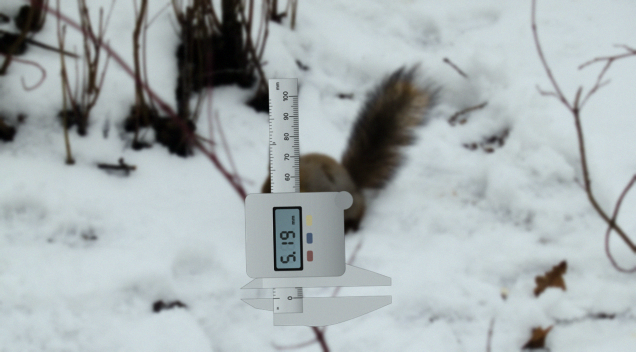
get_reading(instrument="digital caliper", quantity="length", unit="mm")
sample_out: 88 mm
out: 5.19 mm
